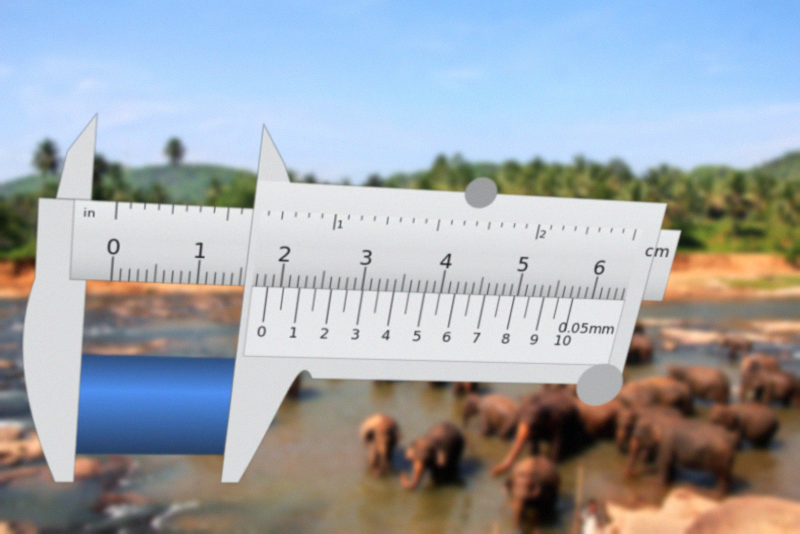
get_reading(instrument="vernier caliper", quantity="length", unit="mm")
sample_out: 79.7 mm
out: 18.4 mm
